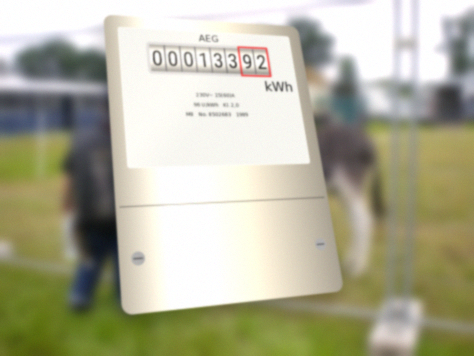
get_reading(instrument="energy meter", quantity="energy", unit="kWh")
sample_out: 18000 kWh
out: 133.92 kWh
